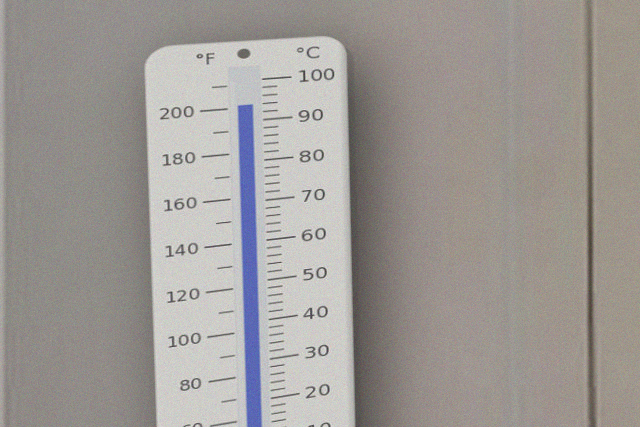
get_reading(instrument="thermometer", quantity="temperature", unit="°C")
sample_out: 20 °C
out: 94 °C
